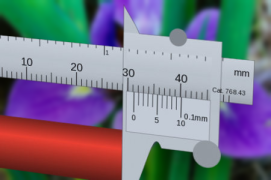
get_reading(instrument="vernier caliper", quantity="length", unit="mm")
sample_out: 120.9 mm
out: 31.2 mm
